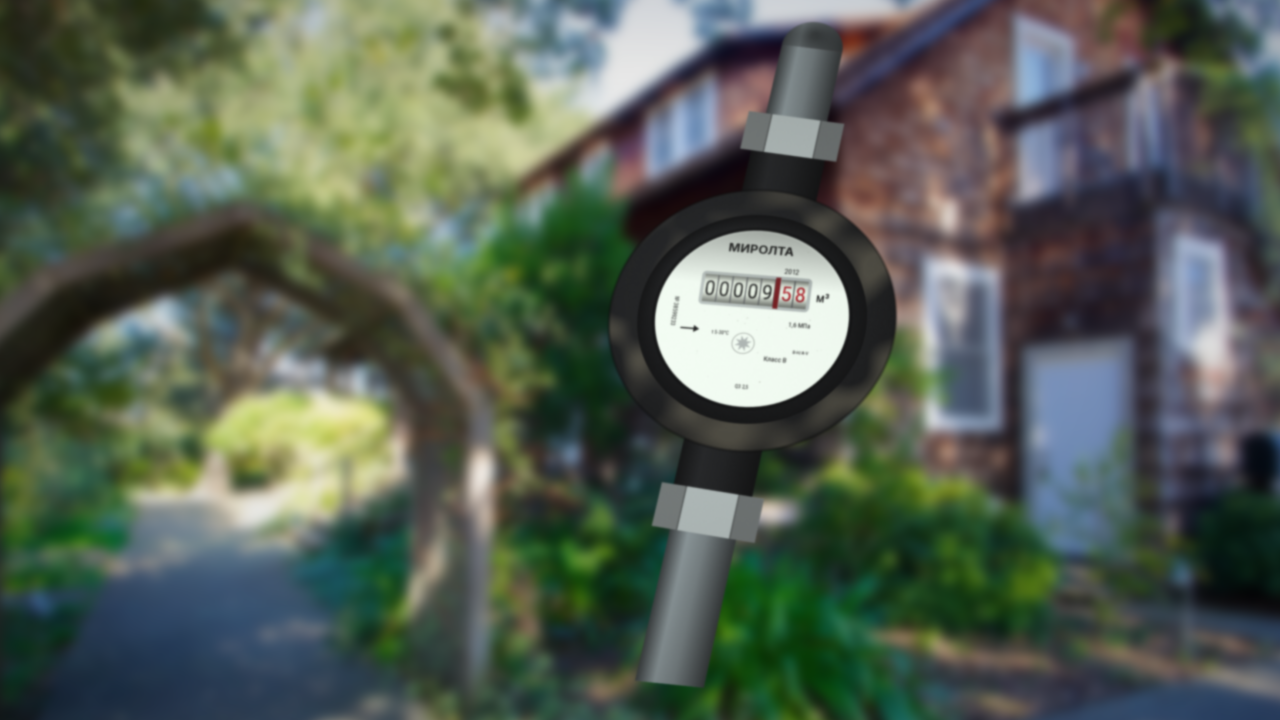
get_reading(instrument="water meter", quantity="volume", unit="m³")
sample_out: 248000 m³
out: 9.58 m³
